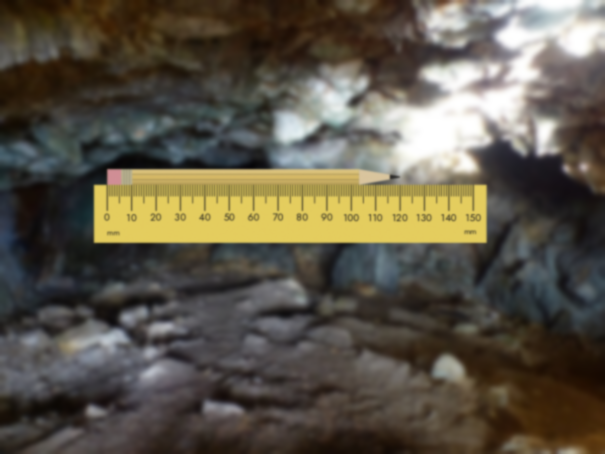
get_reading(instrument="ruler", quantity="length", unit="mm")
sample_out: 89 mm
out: 120 mm
